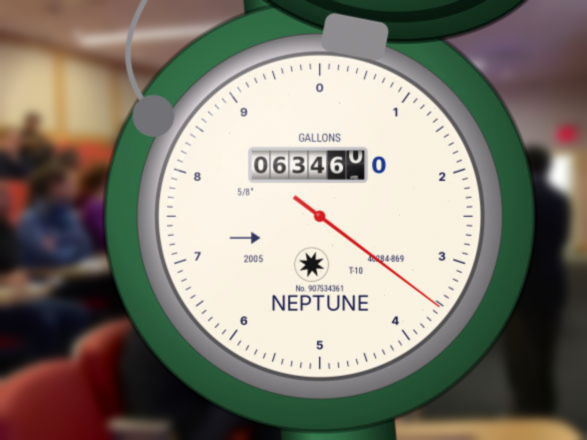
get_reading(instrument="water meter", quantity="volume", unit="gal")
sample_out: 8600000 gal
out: 634603.5 gal
